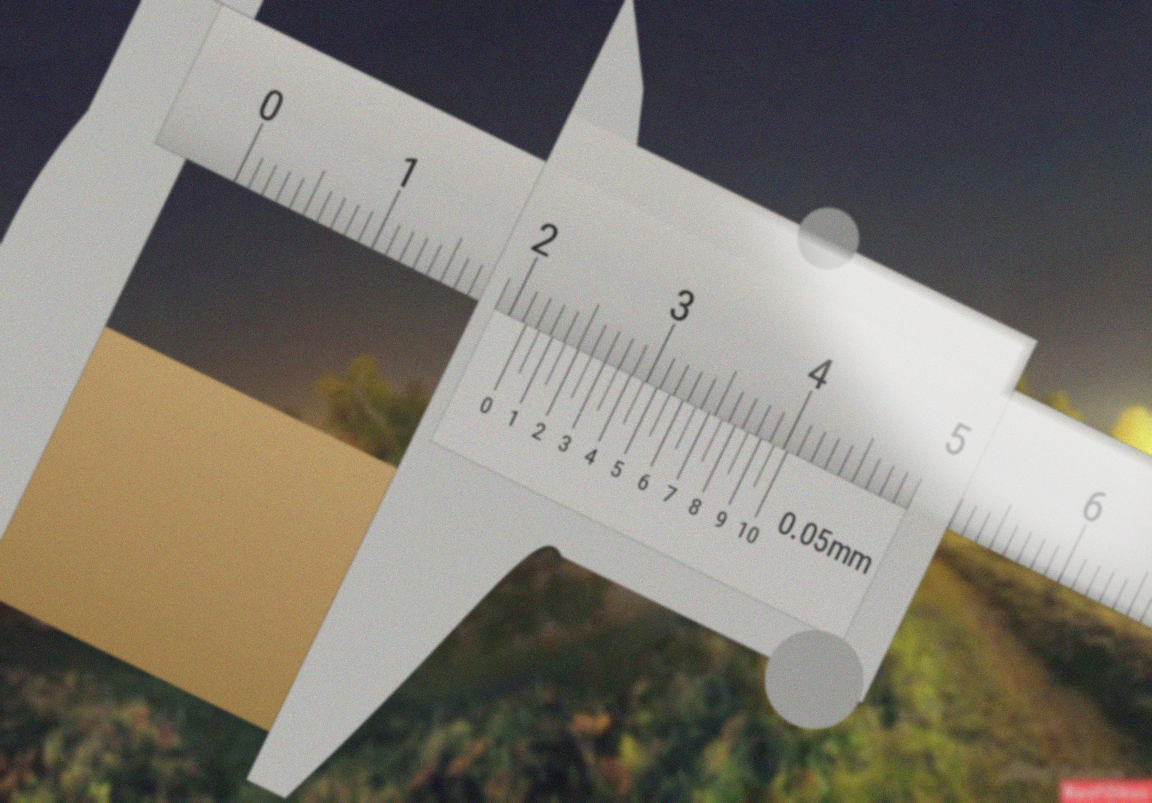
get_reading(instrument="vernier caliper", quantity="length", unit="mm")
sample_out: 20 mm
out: 21.3 mm
